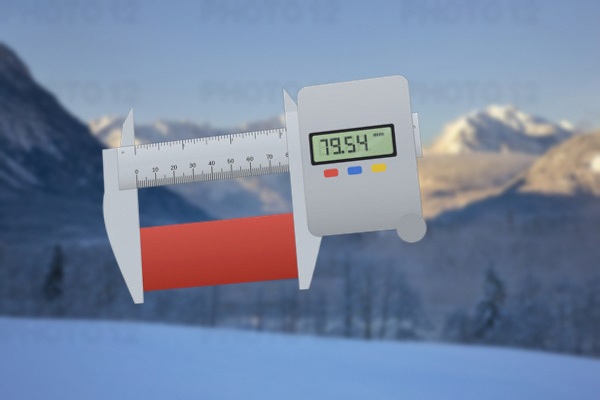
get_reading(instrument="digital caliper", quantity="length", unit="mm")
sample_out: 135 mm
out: 79.54 mm
